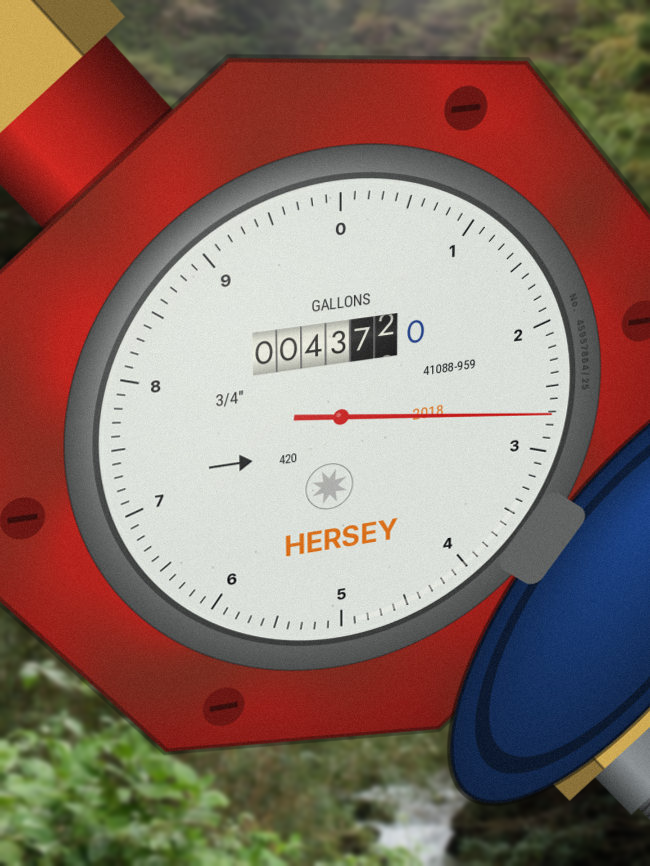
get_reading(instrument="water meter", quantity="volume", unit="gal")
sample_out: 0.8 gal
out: 43722.7 gal
